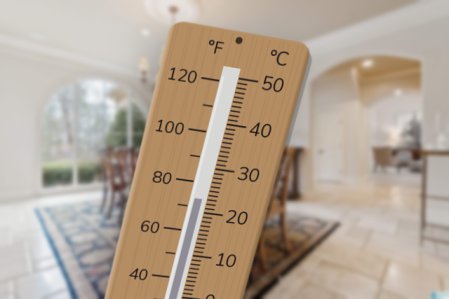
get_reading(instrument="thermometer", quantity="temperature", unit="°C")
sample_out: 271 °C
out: 23 °C
